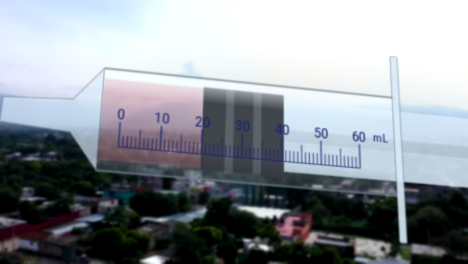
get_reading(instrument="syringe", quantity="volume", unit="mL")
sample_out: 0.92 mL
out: 20 mL
